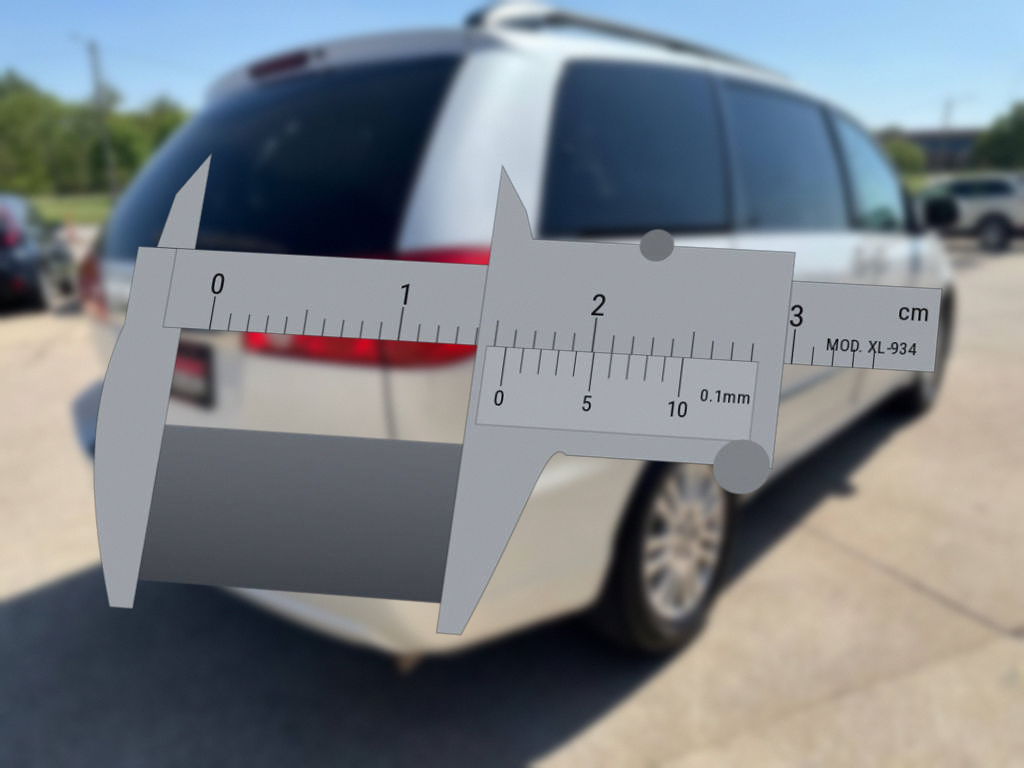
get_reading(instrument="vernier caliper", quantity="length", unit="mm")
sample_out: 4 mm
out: 15.6 mm
